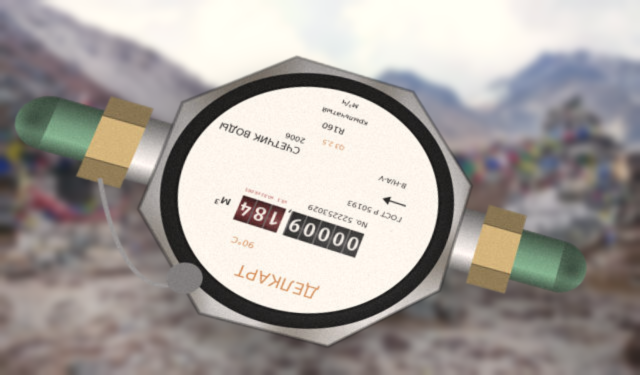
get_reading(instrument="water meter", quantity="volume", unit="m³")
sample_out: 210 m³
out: 9.184 m³
